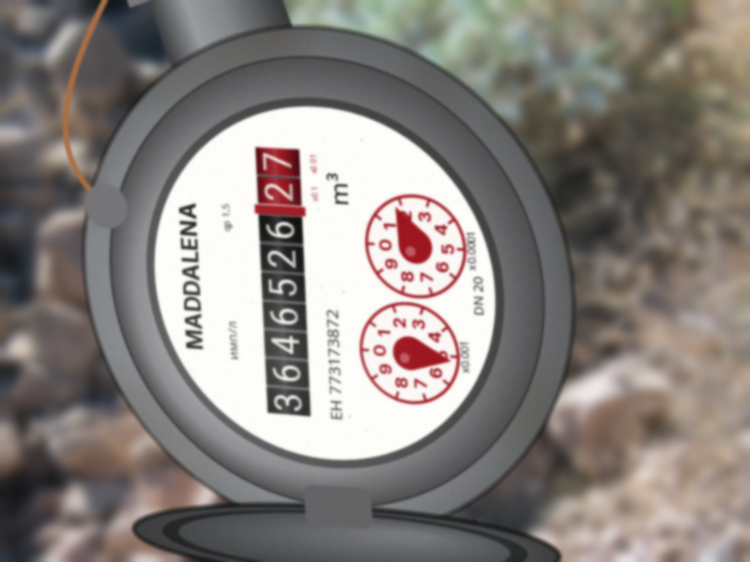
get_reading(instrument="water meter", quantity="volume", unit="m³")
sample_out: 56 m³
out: 3646526.2751 m³
